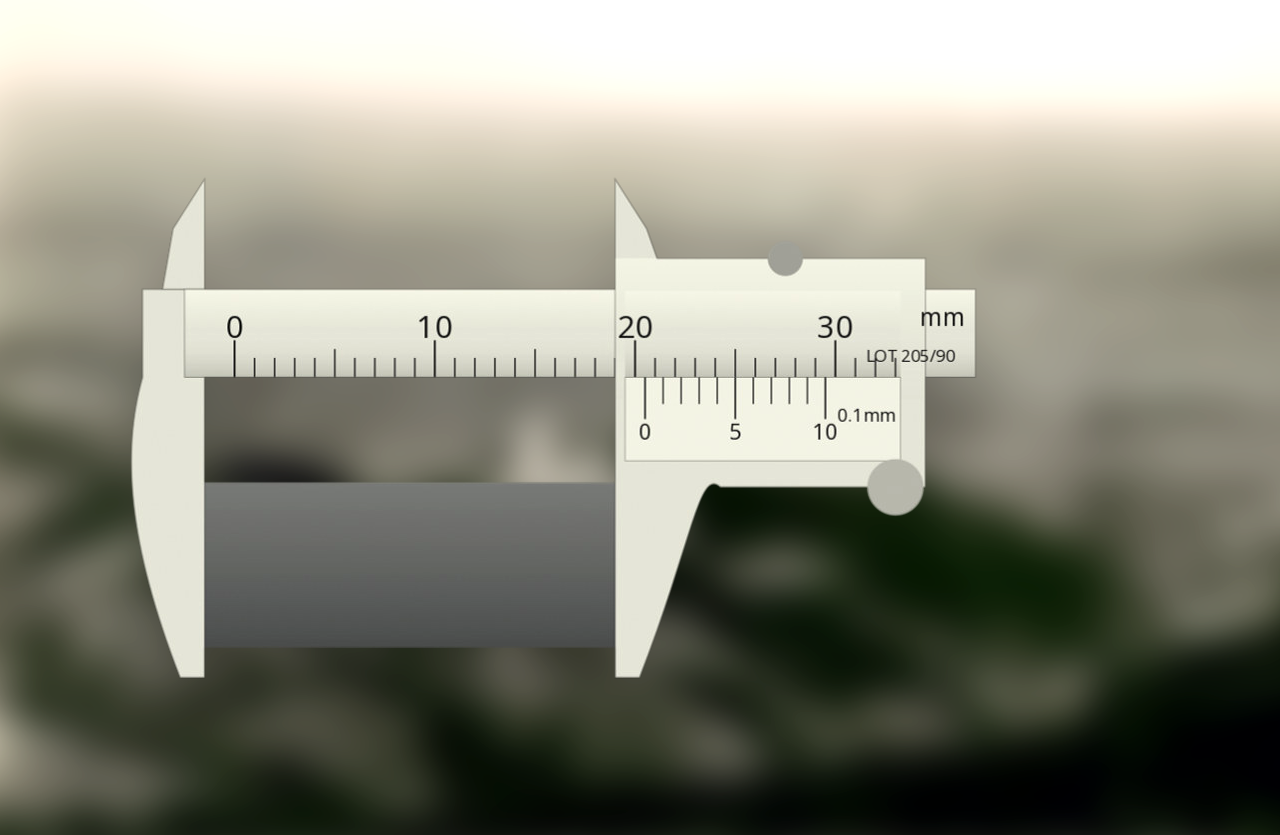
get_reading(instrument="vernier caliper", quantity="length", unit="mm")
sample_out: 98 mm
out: 20.5 mm
